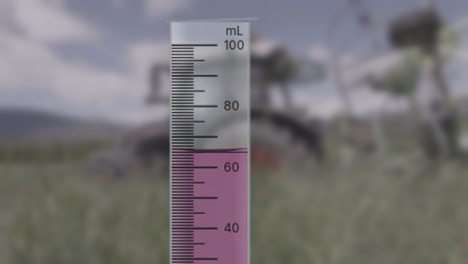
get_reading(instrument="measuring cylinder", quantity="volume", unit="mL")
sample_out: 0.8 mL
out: 65 mL
